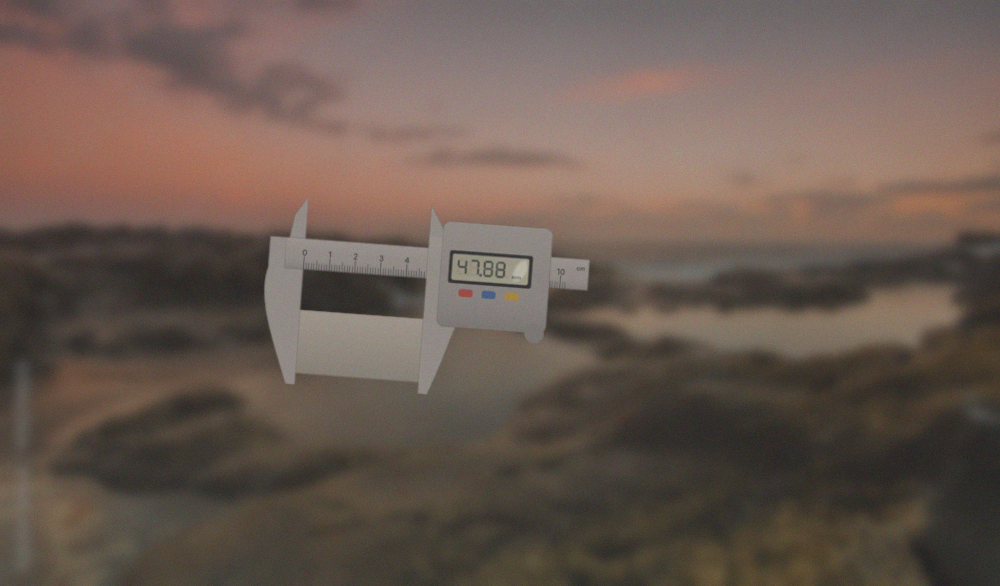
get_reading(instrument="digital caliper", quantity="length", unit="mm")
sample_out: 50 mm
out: 47.88 mm
